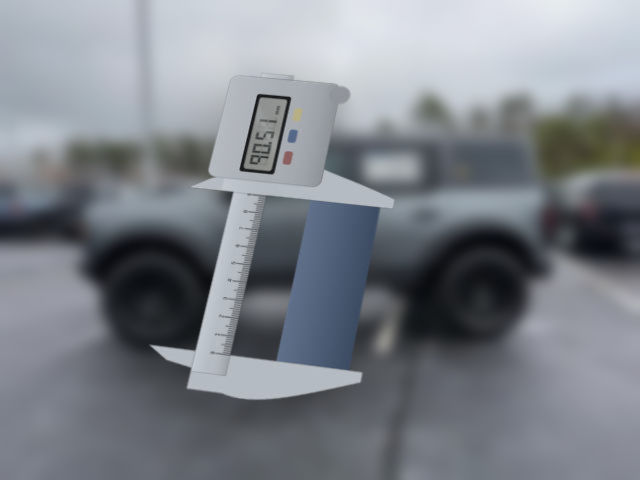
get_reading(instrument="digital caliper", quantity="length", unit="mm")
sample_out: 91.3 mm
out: 90.51 mm
